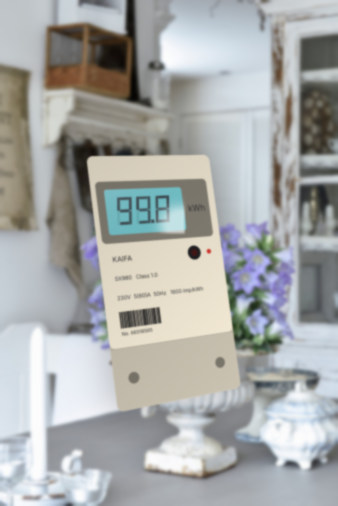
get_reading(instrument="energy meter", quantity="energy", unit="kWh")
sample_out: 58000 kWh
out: 99.8 kWh
